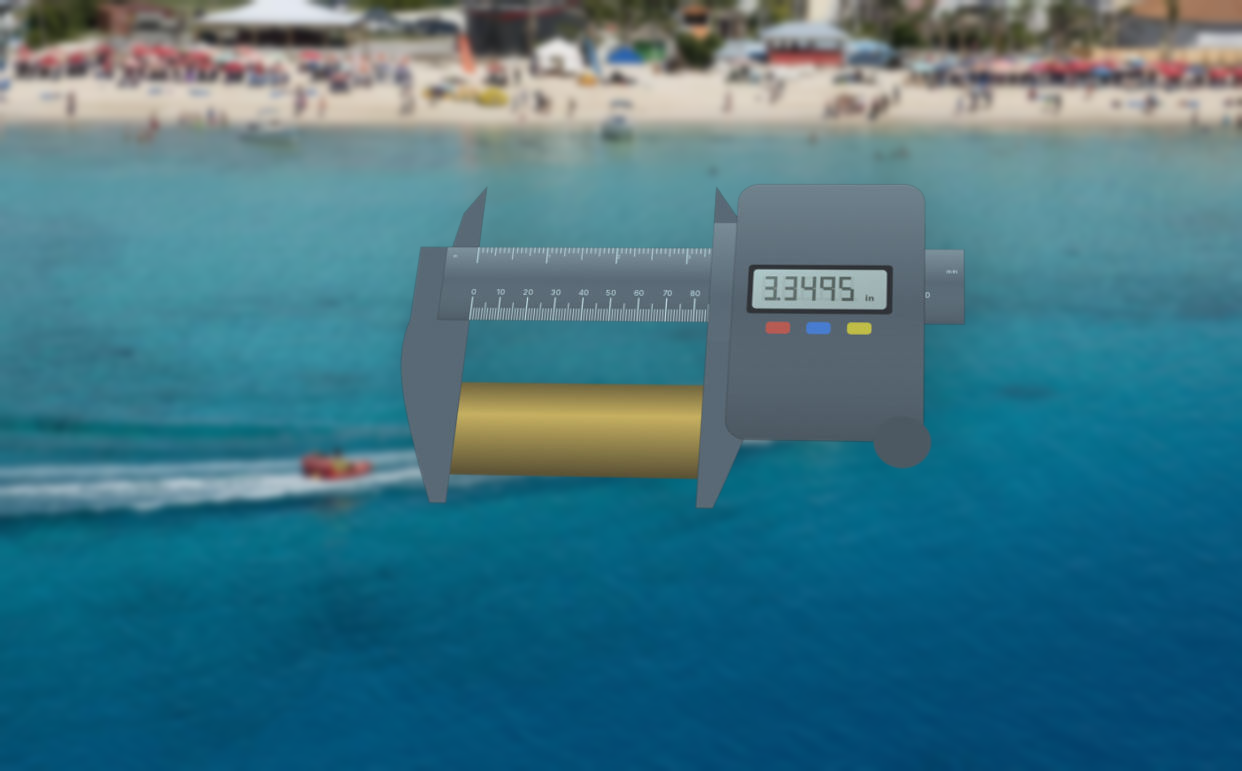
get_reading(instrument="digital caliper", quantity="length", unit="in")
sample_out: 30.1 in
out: 3.3495 in
